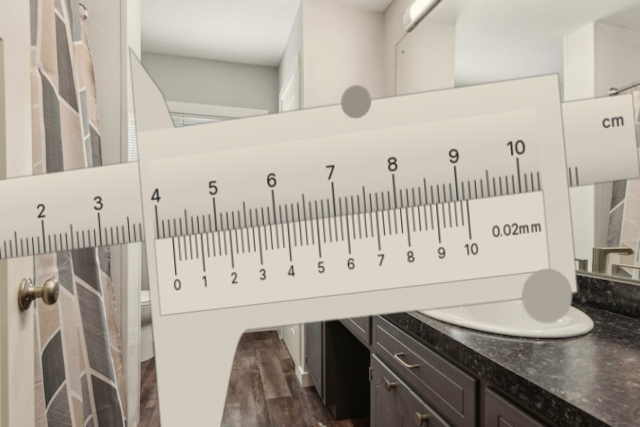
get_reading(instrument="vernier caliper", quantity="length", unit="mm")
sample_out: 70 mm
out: 42.5 mm
